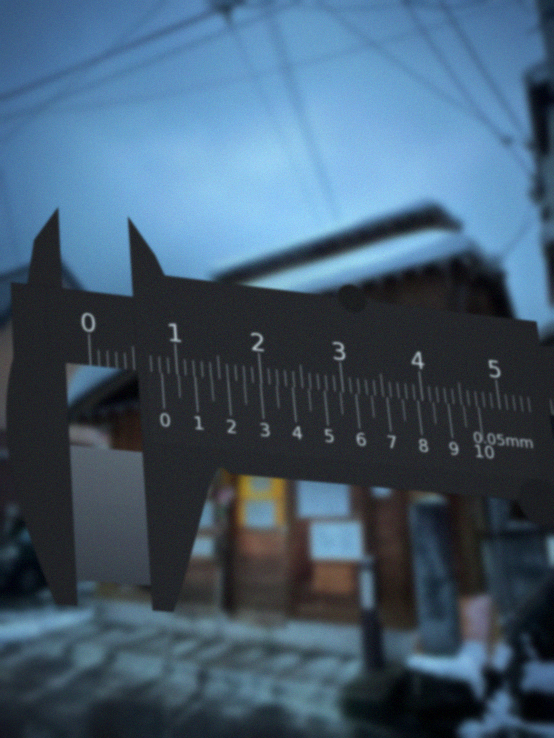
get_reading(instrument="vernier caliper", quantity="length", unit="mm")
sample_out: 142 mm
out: 8.2 mm
